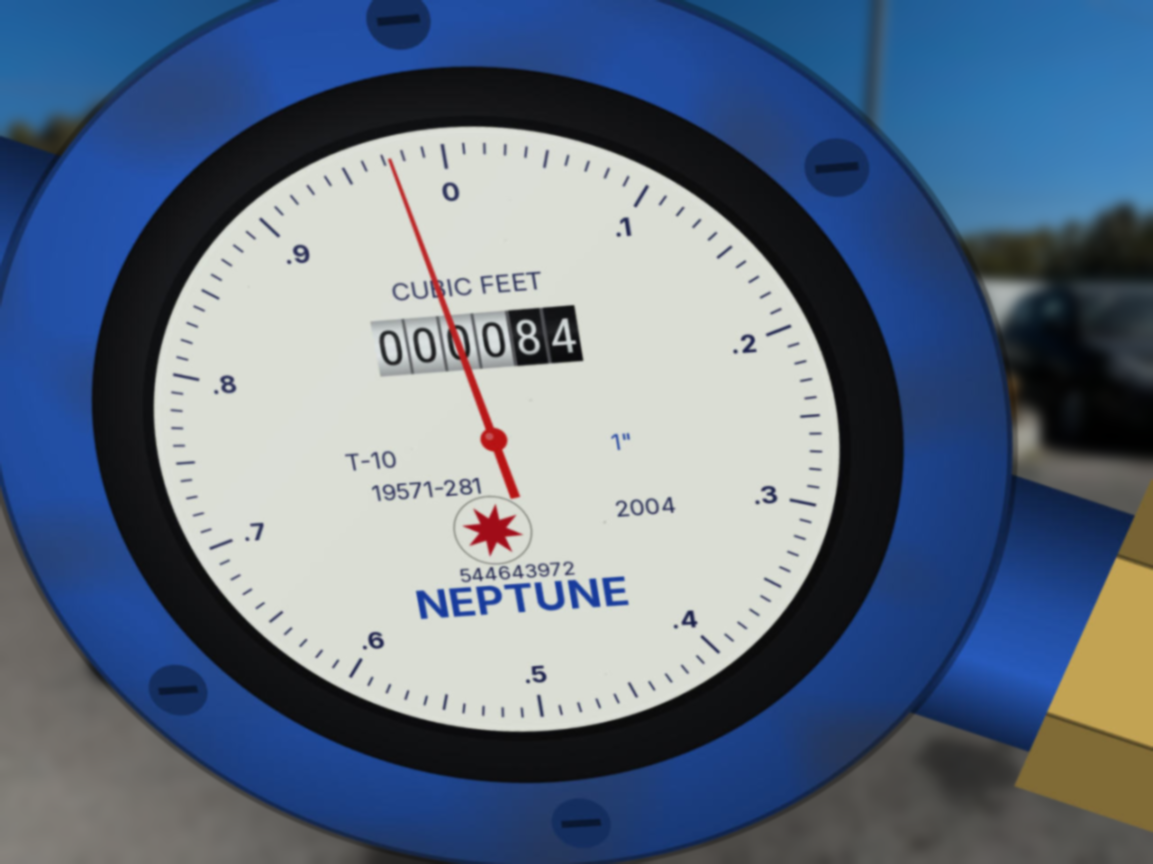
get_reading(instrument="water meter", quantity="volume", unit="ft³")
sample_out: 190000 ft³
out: 83.97 ft³
